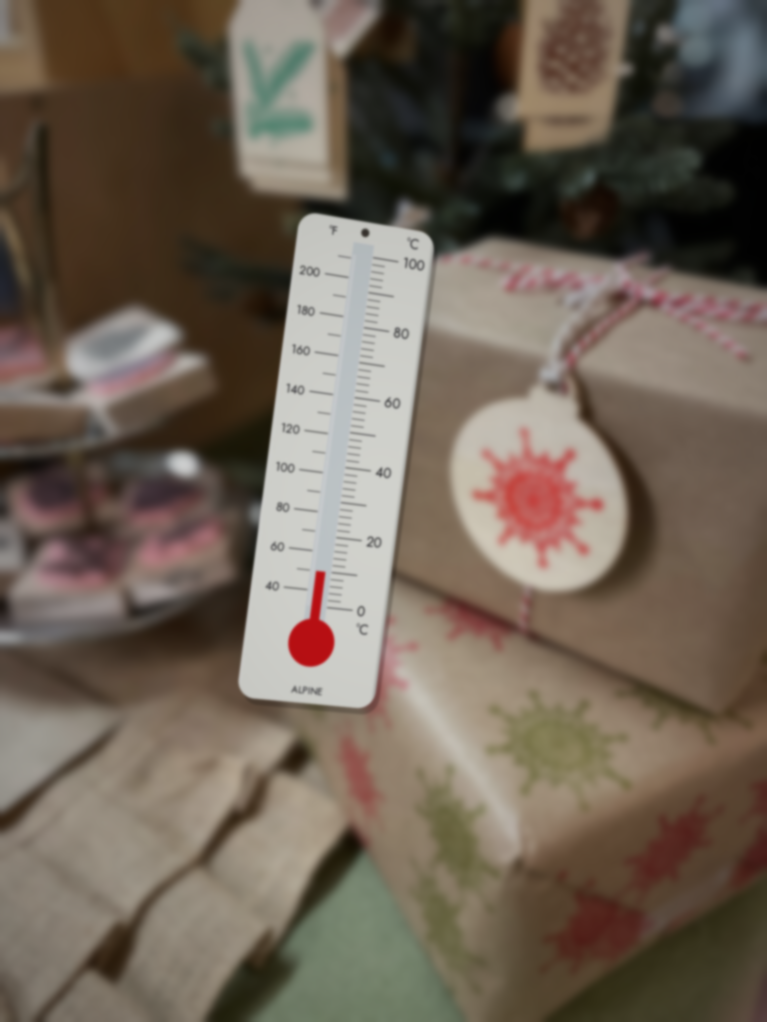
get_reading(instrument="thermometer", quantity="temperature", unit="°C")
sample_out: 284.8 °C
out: 10 °C
